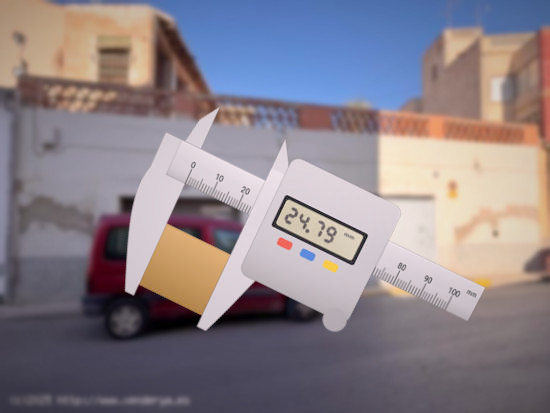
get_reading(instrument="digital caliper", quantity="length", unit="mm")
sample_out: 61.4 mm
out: 24.79 mm
